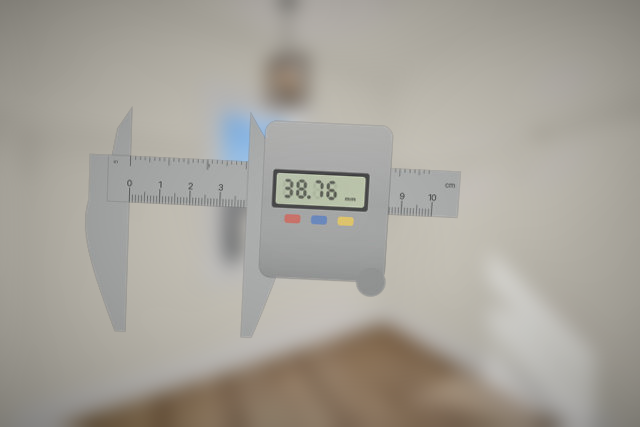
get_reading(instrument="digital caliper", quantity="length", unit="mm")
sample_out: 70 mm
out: 38.76 mm
